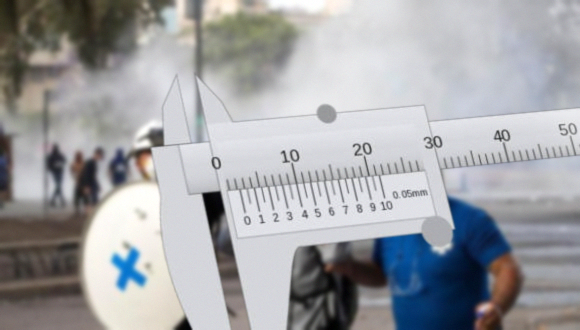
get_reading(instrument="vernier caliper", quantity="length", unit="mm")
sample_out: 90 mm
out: 2.4 mm
